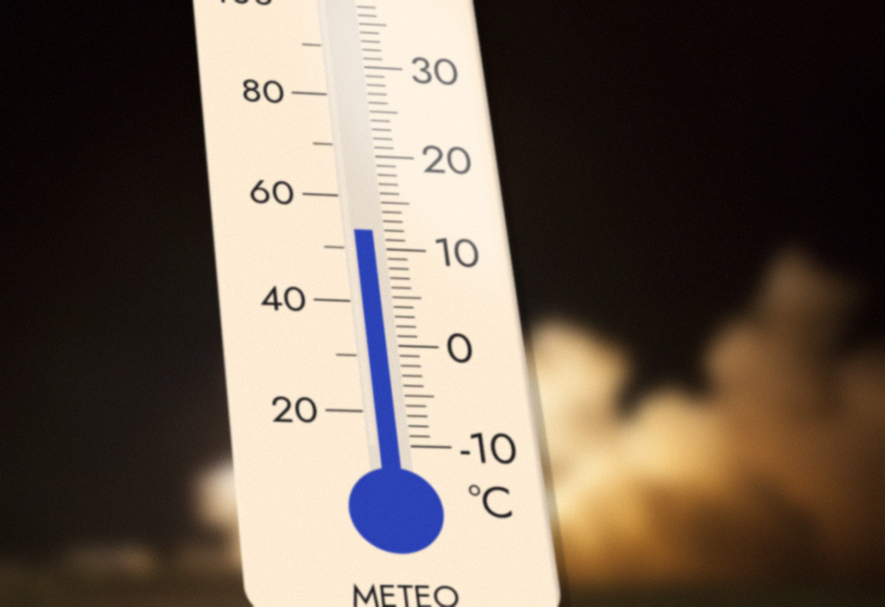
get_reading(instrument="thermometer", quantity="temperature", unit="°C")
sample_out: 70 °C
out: 12 °C
